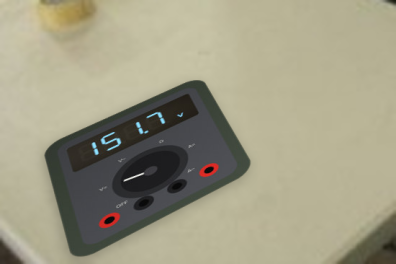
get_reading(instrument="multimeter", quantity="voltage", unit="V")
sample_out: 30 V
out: 151.7 V
